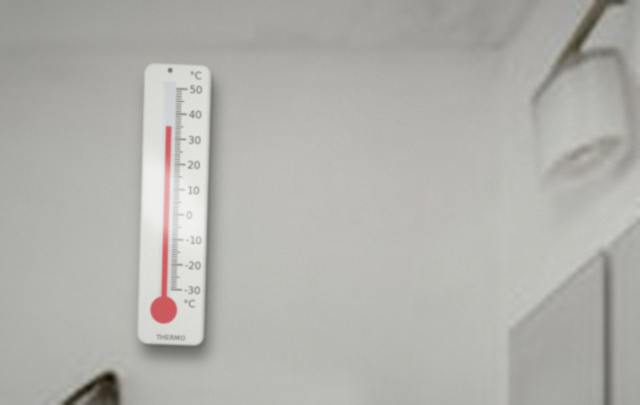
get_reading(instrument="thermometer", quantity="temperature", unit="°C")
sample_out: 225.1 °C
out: 35 °C
